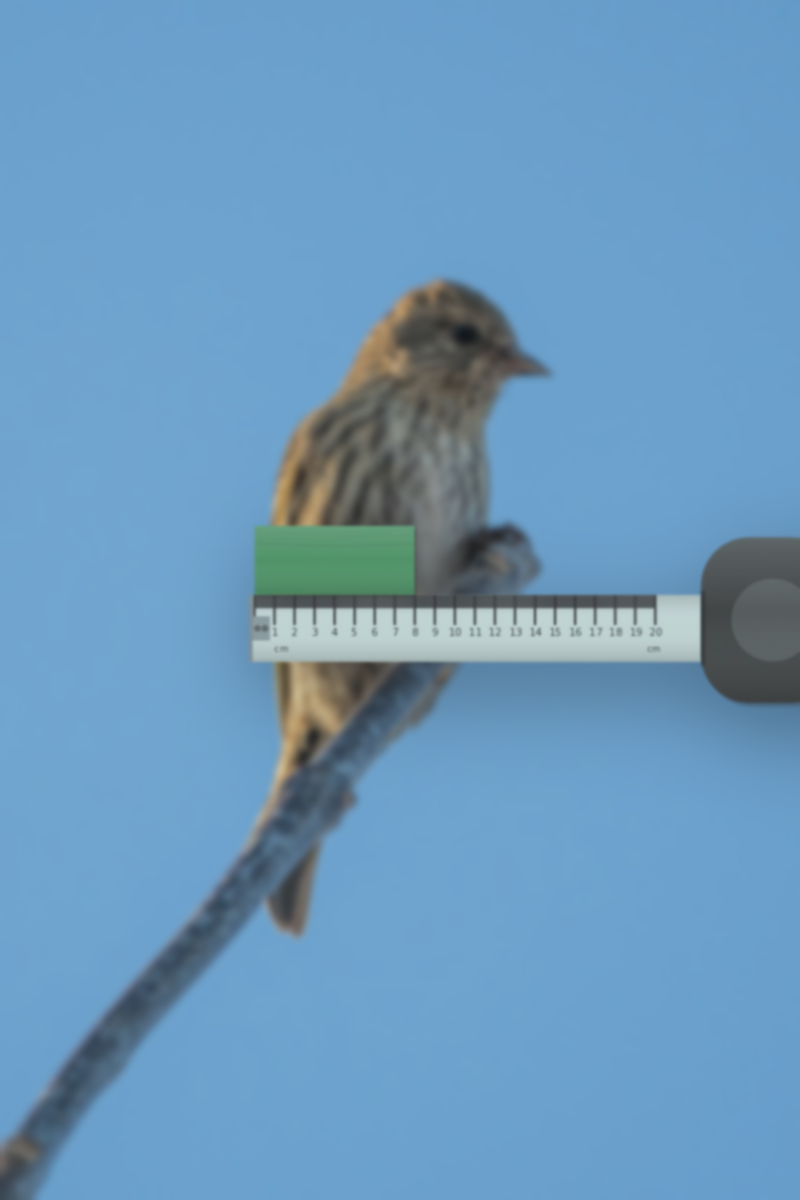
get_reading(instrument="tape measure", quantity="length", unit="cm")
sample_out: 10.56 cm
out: 8 cm
